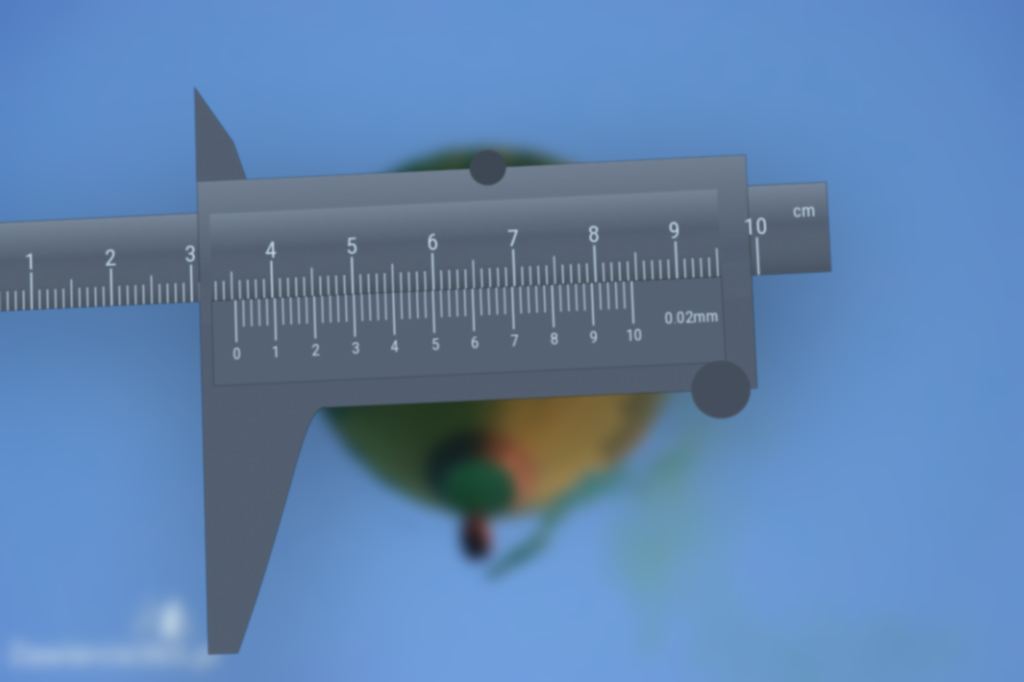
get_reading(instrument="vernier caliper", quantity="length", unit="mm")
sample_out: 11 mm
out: 35.4 mm
